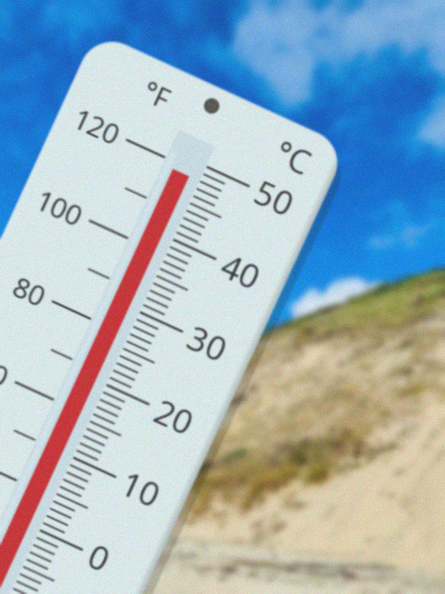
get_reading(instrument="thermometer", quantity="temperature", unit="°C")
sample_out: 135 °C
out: 48 °C
